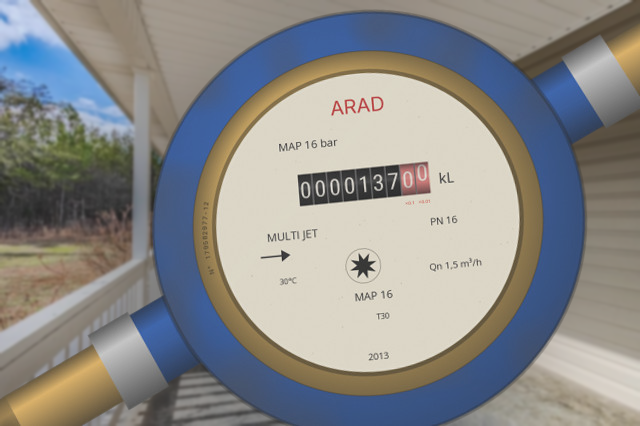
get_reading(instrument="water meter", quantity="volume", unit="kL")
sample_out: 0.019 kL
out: 137.00 kL
